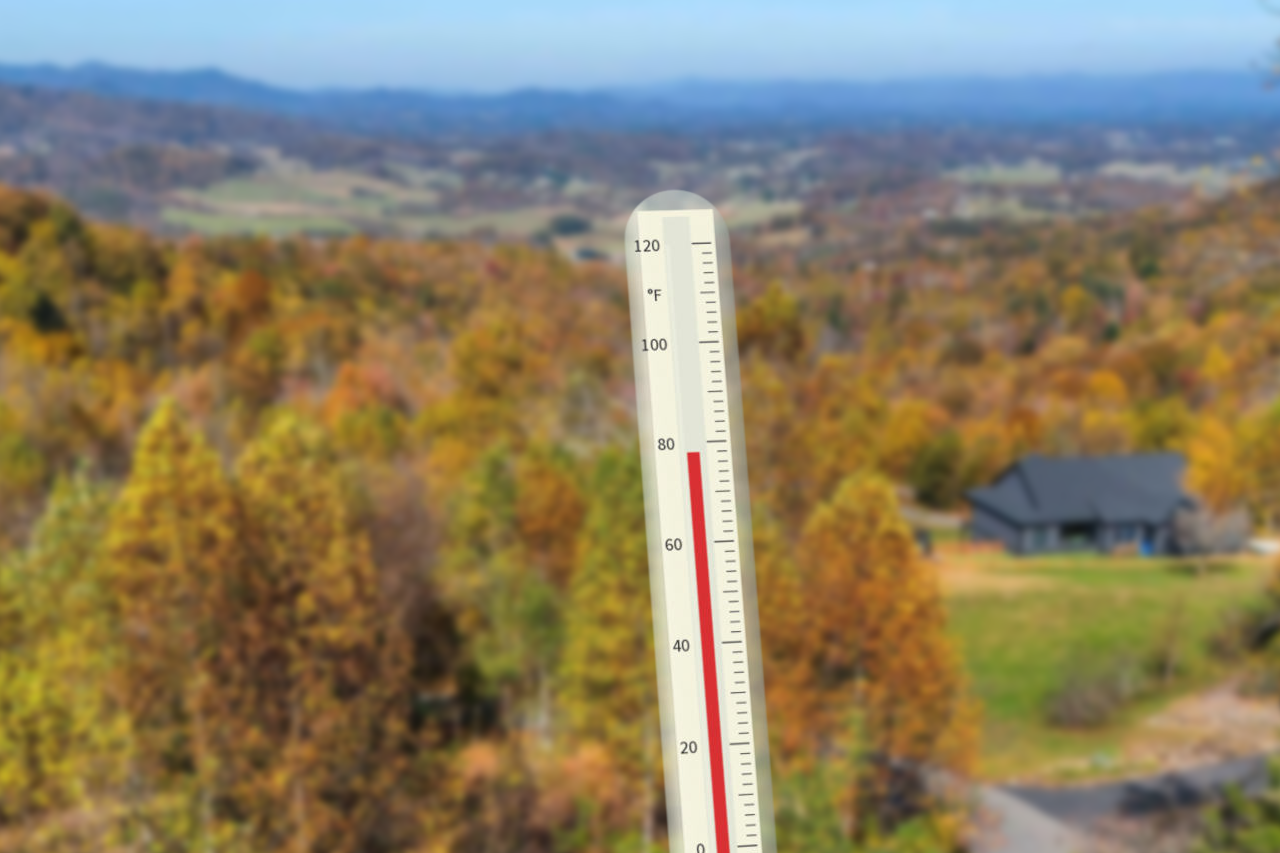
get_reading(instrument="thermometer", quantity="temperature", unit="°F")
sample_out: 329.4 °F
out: 78 °F
